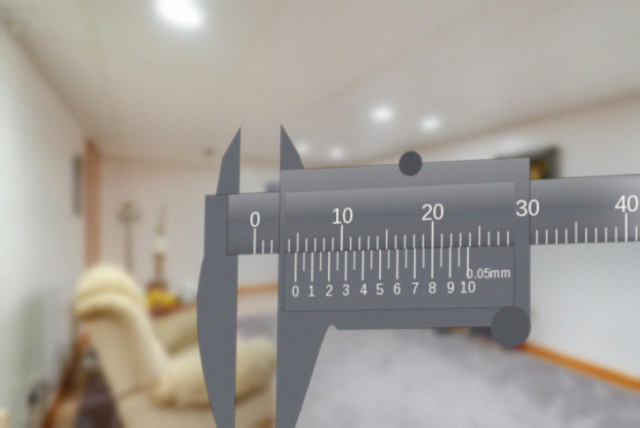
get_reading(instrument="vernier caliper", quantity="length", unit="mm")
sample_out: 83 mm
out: 4.8 mm
